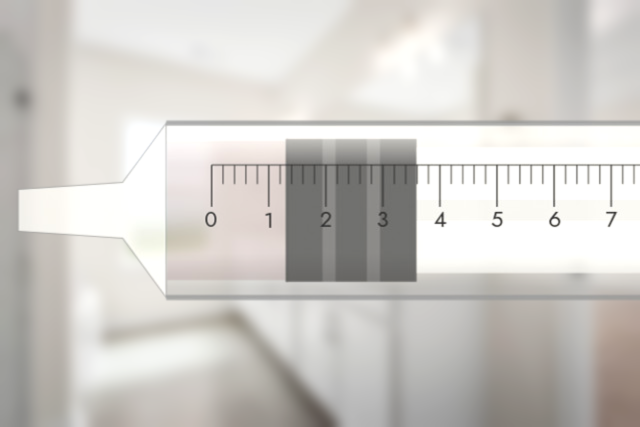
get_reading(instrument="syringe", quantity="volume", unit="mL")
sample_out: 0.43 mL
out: 1.3 mL
